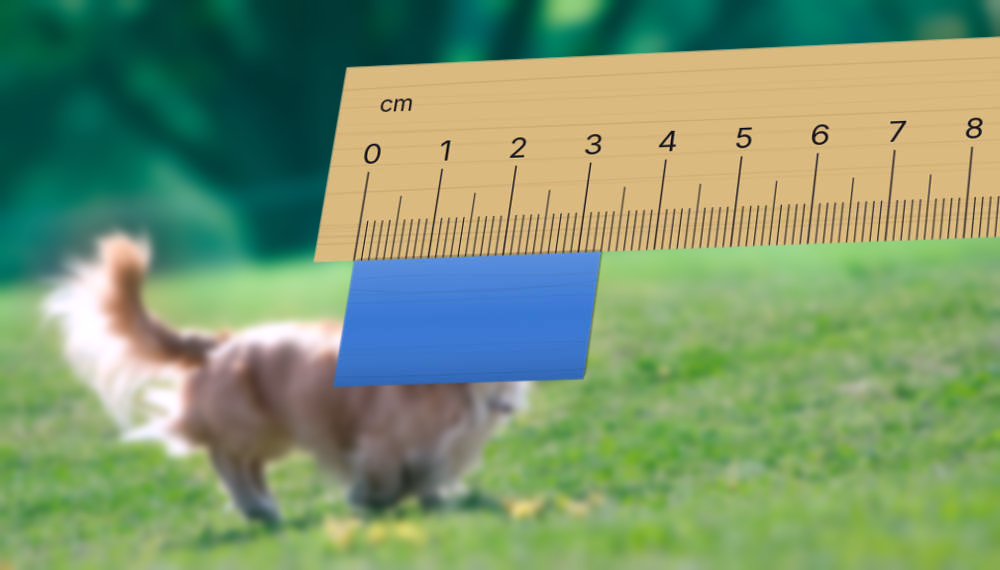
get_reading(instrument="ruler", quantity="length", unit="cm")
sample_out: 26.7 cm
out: 3.3 cm
